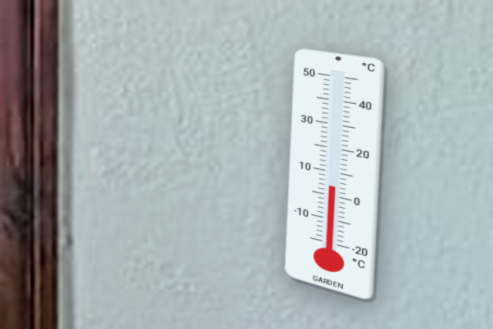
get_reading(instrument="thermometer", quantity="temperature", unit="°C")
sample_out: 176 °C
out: 4 °C
